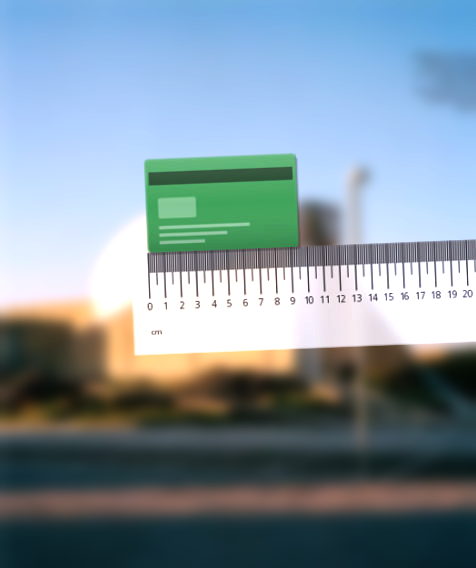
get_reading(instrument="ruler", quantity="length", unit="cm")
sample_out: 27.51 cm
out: 9.5 cm
